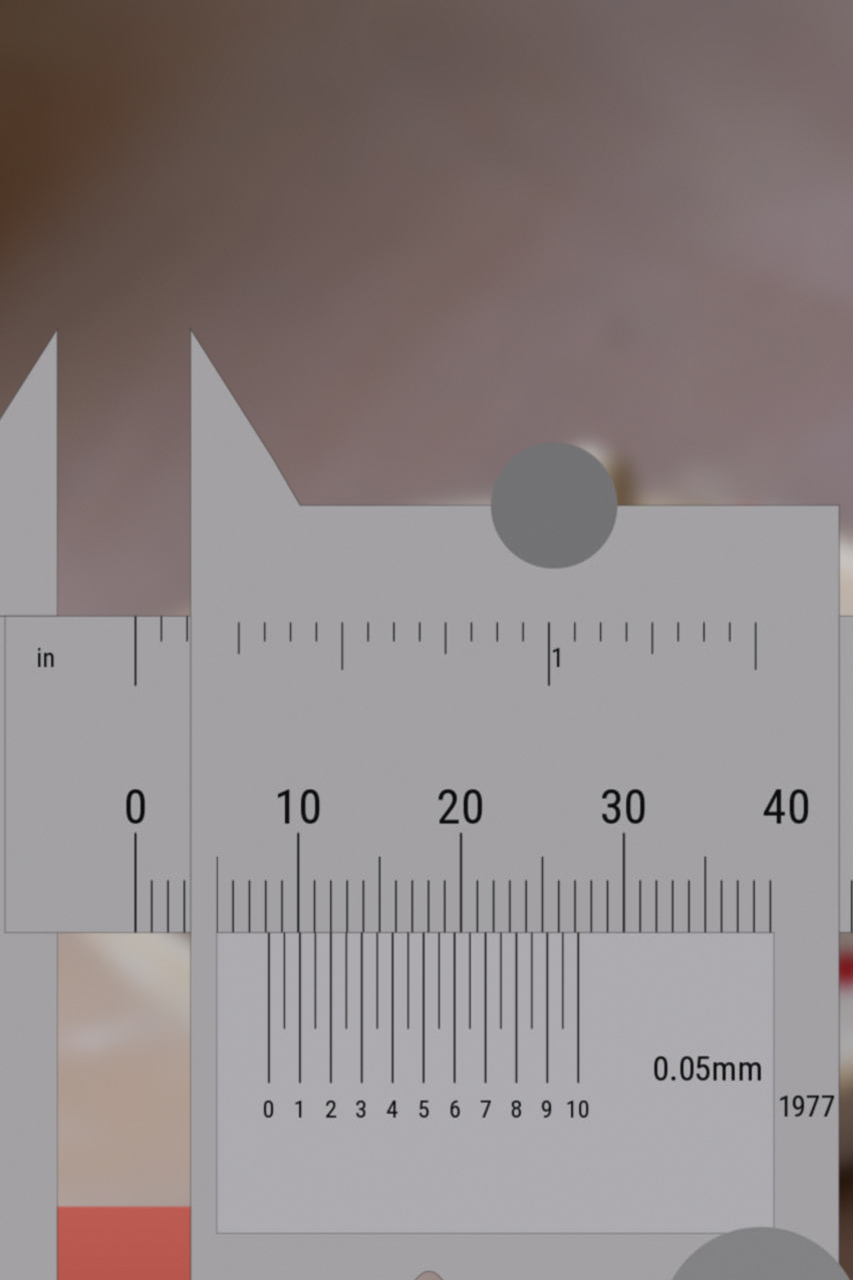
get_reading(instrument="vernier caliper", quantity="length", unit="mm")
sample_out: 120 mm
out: 8.2 mm
